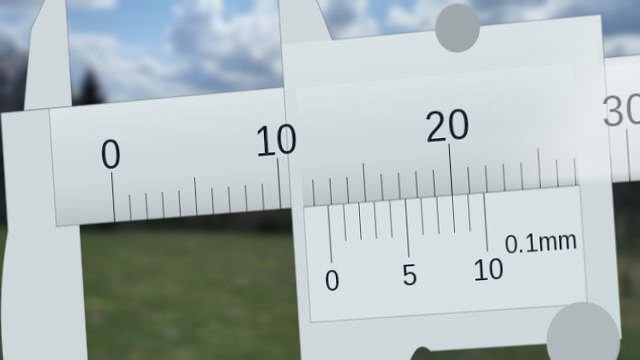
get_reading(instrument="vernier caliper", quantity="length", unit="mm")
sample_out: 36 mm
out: 12.8 mm
